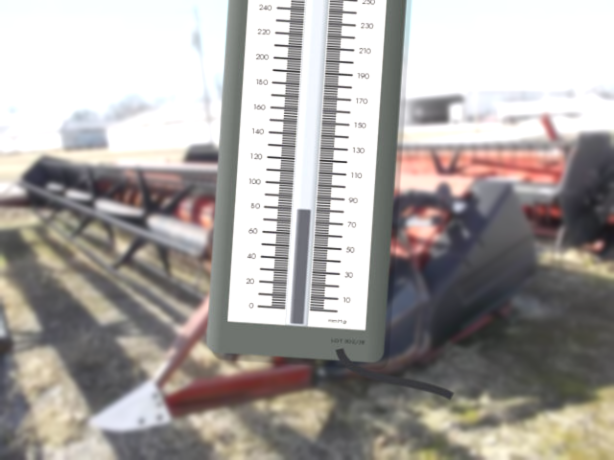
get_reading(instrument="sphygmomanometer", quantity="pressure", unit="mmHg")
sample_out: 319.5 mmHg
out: 80 mmHg
